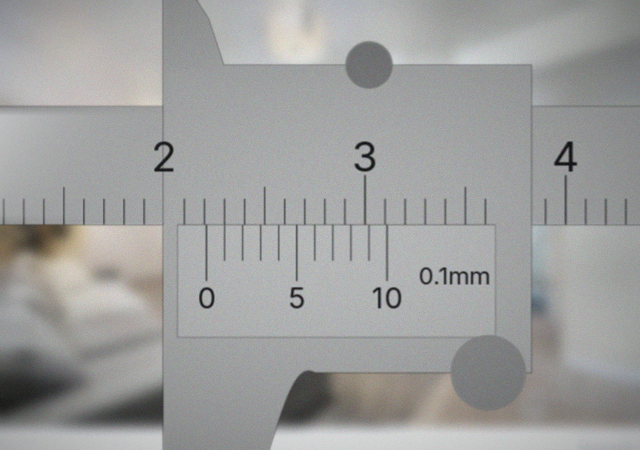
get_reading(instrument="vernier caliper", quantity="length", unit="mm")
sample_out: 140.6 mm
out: 22.1 mm
